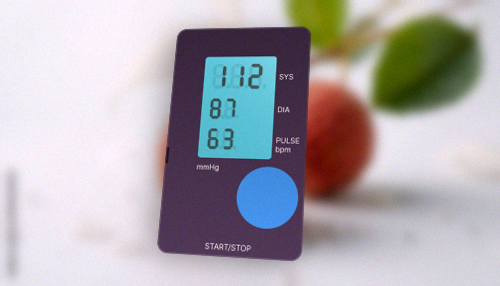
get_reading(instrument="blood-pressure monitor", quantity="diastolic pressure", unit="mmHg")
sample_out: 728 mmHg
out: 87 mmHg
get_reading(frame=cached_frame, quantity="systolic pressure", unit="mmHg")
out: 112 mmHg
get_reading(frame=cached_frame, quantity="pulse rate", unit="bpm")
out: 63 bpm
